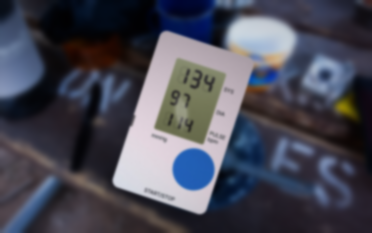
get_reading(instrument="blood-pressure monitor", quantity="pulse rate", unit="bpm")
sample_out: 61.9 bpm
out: 114 bpm
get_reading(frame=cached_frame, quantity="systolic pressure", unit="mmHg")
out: 134 mmHg
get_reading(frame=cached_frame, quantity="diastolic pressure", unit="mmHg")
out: 97 mmHg
